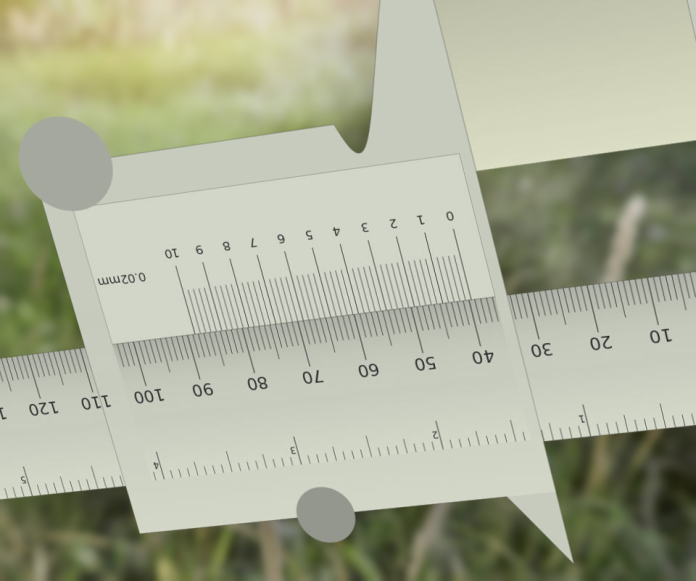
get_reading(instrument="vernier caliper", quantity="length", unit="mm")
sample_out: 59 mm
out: 39.6 mm
